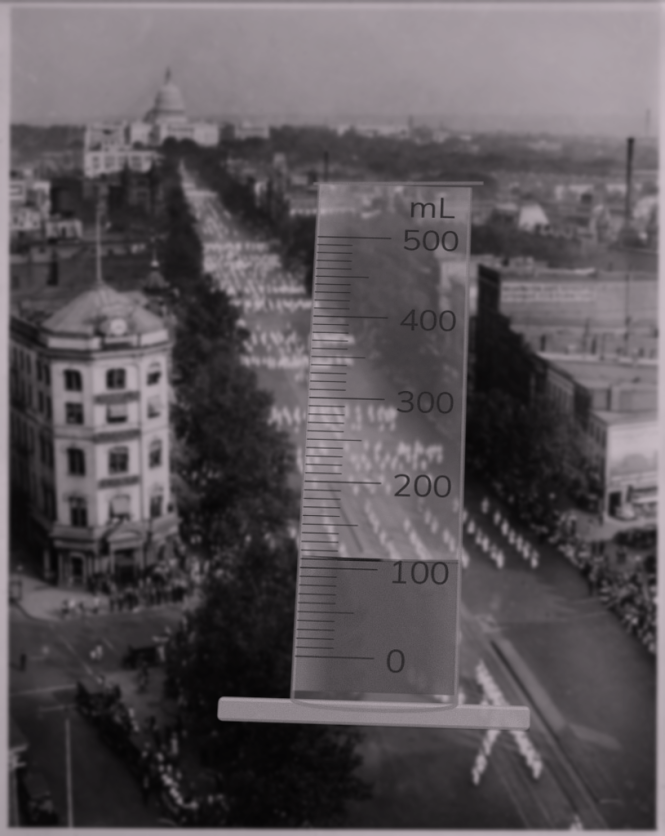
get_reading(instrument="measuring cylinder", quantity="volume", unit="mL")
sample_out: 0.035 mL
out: 110 mL
